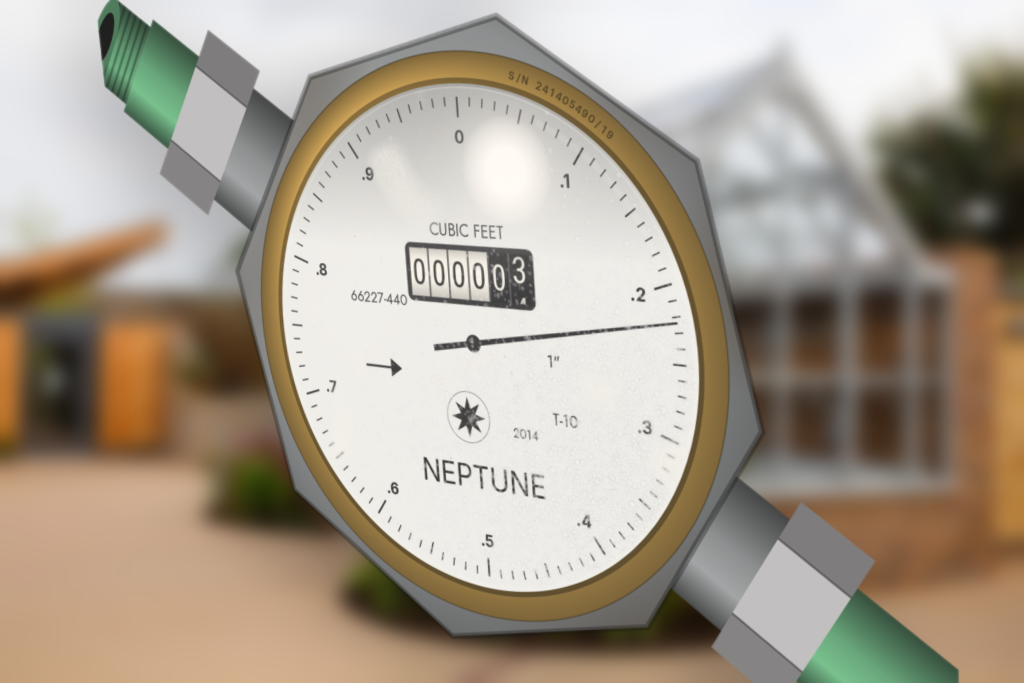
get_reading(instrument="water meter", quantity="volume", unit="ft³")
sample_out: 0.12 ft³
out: 3.22 ft³
